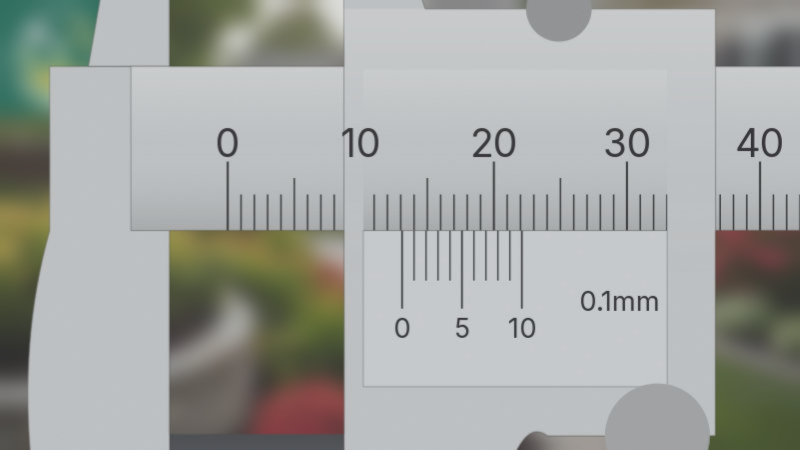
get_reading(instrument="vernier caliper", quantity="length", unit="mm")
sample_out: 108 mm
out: 13.1 mm
